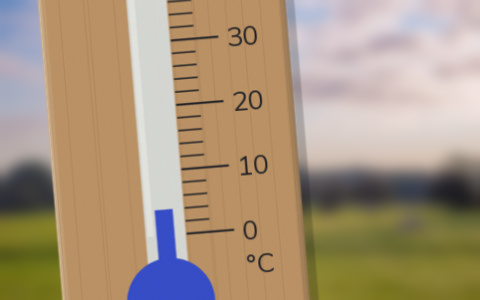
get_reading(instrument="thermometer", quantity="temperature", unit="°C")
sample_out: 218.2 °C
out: 4 °C
